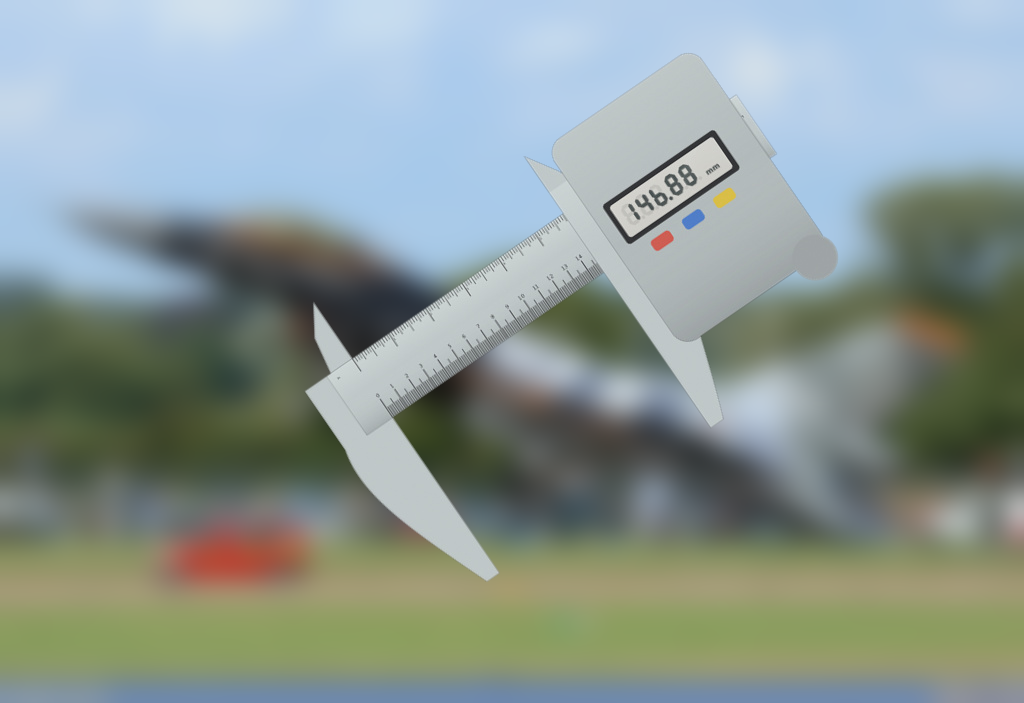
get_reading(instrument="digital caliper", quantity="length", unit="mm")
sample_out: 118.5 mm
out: 146.88 mm
